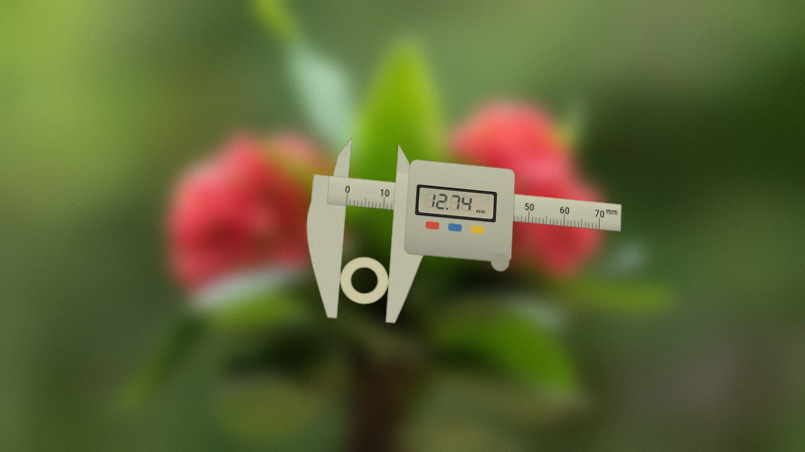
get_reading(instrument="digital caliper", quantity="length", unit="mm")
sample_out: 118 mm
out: 12.74 mm
